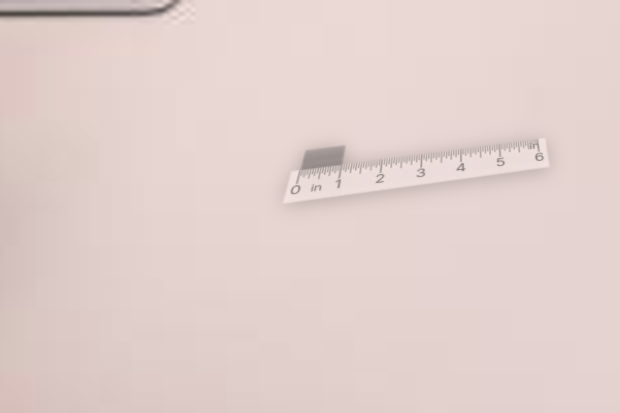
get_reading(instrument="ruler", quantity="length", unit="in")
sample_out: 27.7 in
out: 1 in
